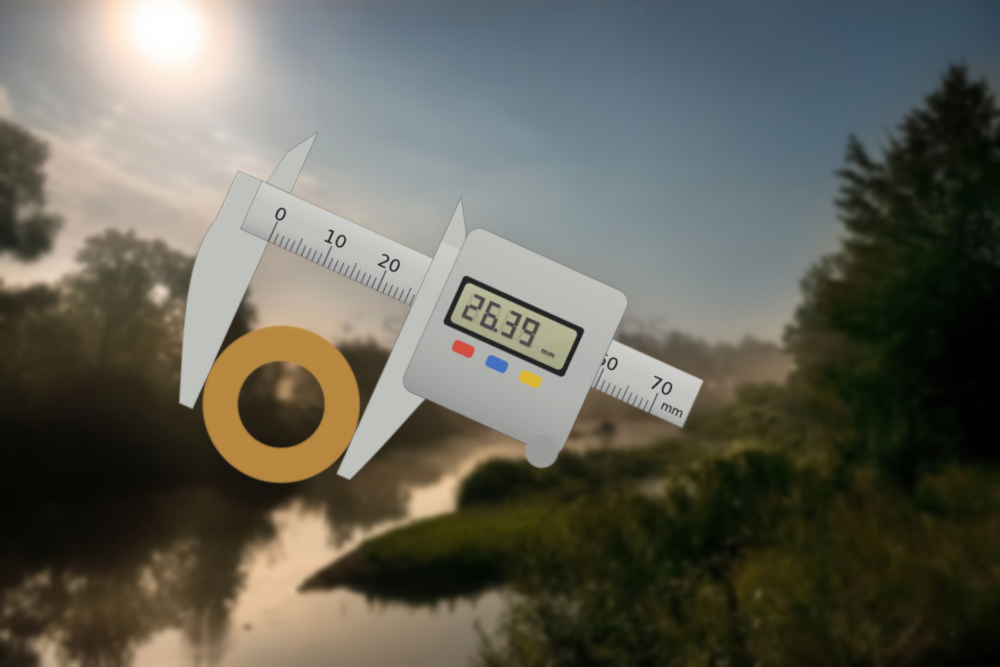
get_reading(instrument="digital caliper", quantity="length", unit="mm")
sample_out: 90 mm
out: 26.39 mm
